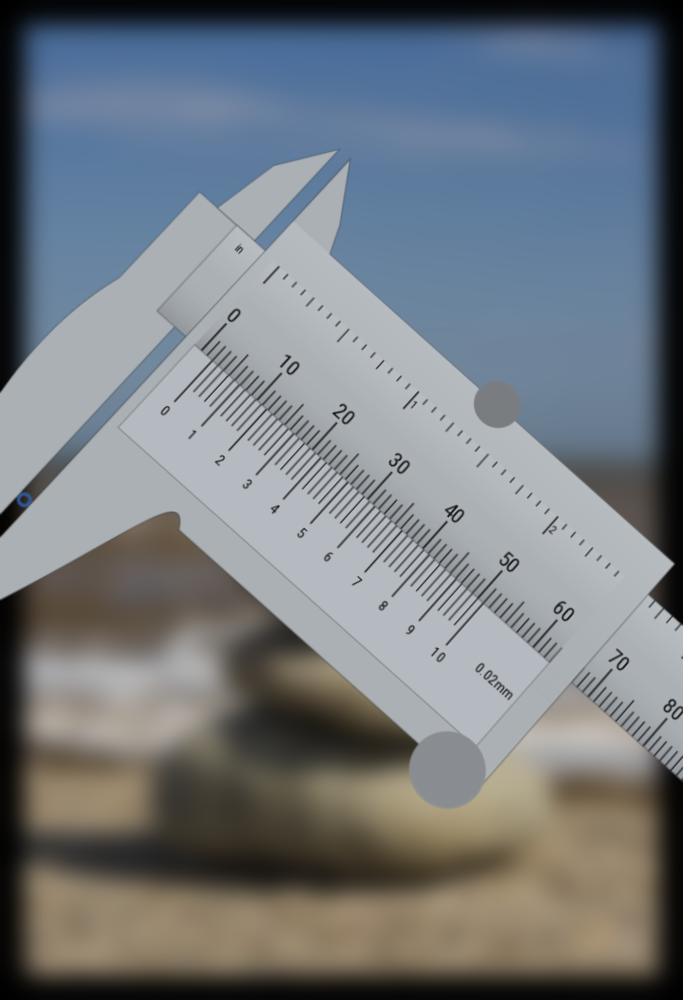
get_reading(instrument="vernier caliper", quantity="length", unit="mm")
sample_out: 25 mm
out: 2.0 mm
